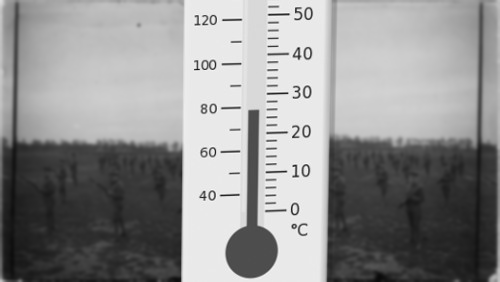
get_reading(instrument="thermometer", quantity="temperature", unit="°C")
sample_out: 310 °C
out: 26 °C
